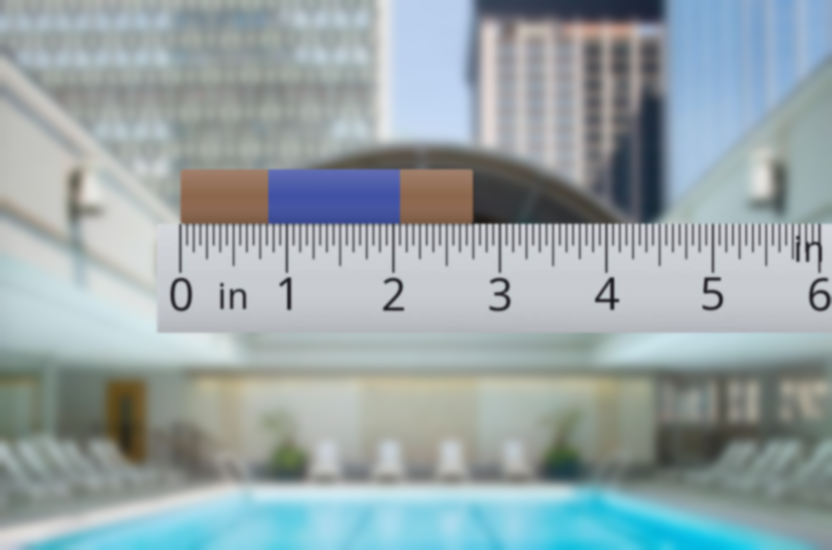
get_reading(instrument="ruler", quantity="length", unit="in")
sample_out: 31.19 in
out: 2.75 in
